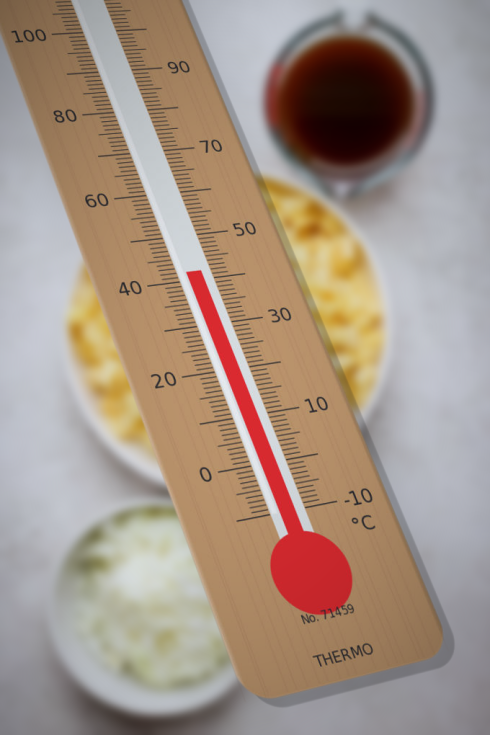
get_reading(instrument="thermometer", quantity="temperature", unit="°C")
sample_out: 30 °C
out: 42 °C
